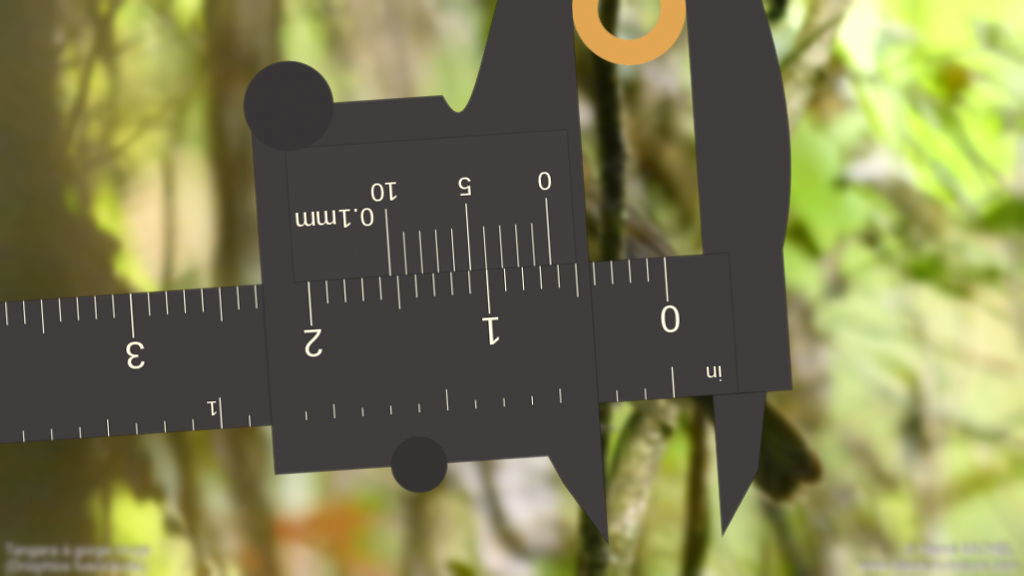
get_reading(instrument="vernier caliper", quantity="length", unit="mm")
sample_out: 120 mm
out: 6.4 mm
